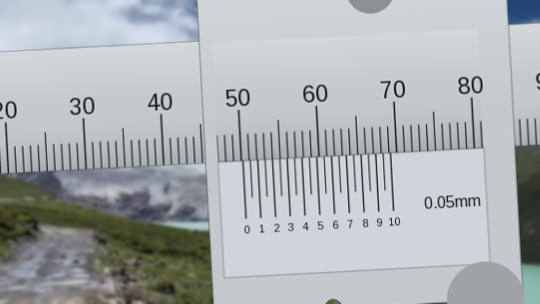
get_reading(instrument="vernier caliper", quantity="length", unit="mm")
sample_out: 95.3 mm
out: 50.2 mm
